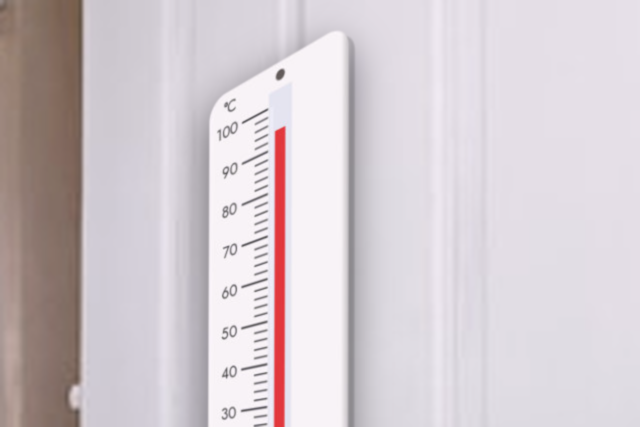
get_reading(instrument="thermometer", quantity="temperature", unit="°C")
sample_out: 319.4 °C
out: 94 °C
